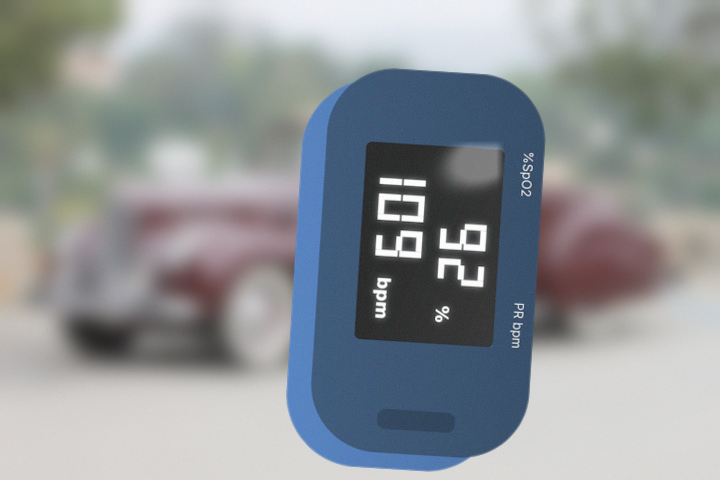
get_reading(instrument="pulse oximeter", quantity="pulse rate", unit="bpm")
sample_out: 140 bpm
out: 109 bpm
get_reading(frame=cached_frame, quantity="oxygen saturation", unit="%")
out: 92 %
